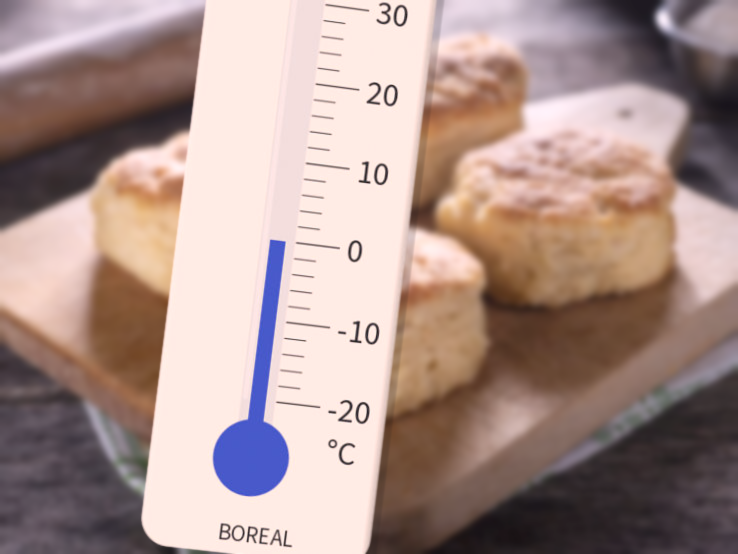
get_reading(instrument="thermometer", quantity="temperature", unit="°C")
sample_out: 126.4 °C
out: 0 °C
